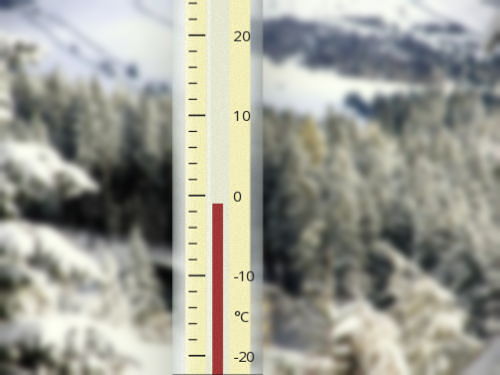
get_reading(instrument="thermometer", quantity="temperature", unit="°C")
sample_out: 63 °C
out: -1 °C
